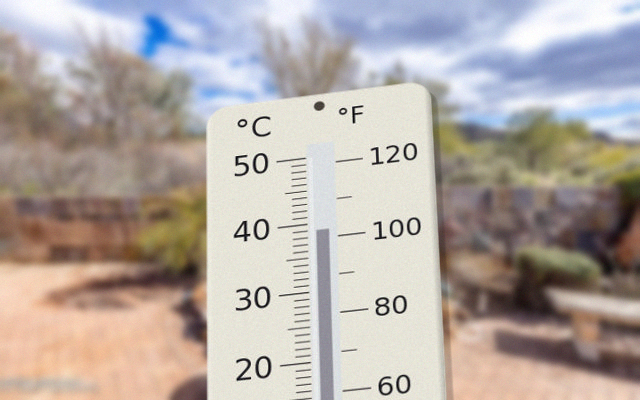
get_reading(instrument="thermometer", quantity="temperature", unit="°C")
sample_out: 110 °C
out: 39 °C
